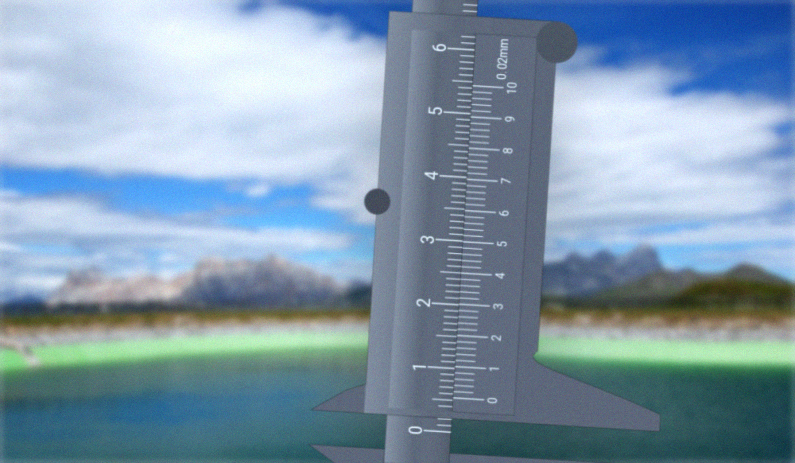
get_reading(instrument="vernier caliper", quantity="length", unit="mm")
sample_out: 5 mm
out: 5.4 mm
